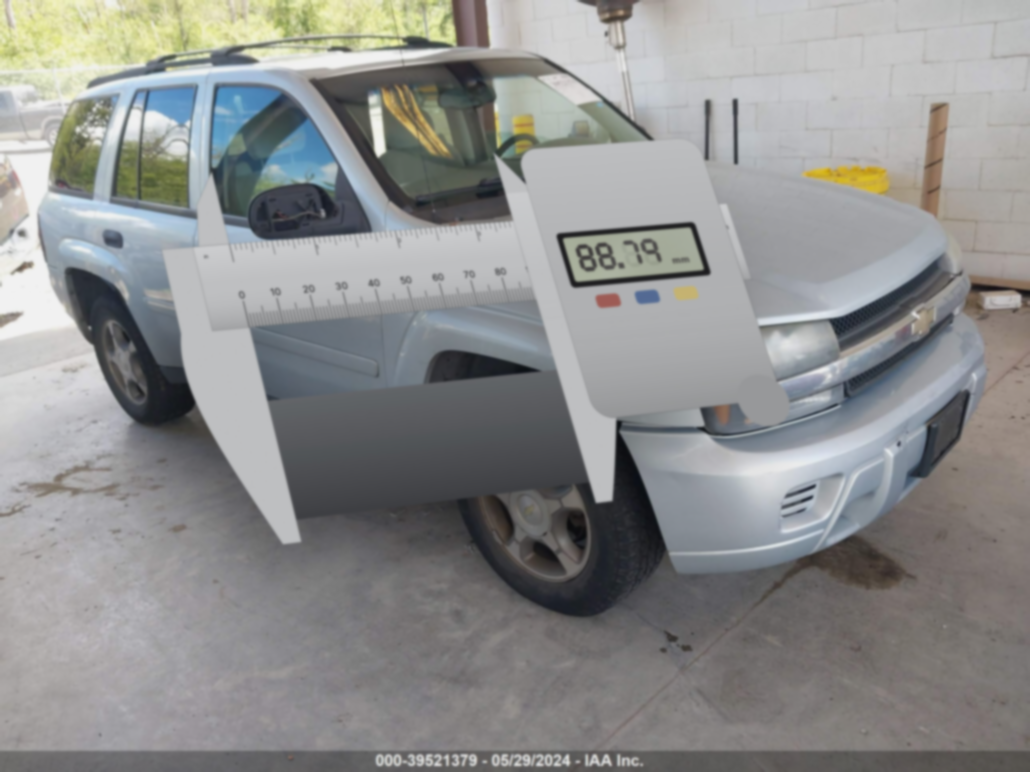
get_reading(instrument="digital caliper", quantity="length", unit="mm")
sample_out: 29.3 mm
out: 88.79 mm
